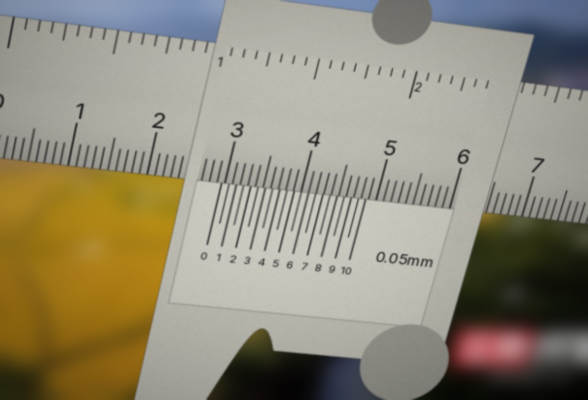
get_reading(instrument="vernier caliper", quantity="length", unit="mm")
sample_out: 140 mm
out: 29.6 mm
